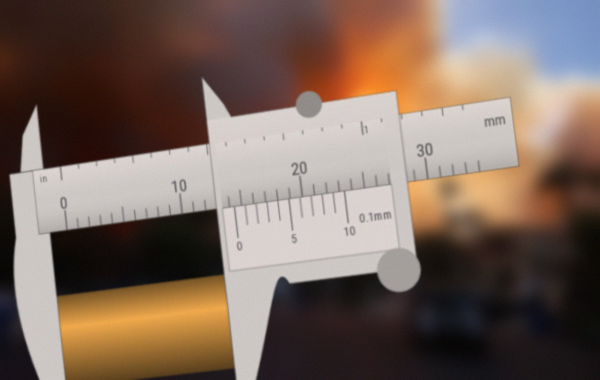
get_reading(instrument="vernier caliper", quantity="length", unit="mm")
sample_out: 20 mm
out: 14.4 mm
